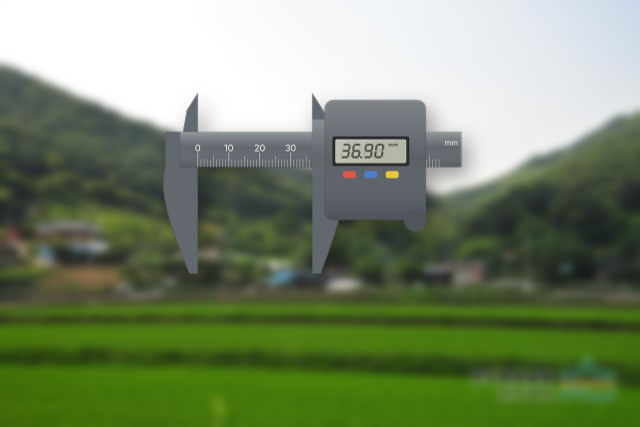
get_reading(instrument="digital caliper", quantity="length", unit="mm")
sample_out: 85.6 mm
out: 36.90 mm
